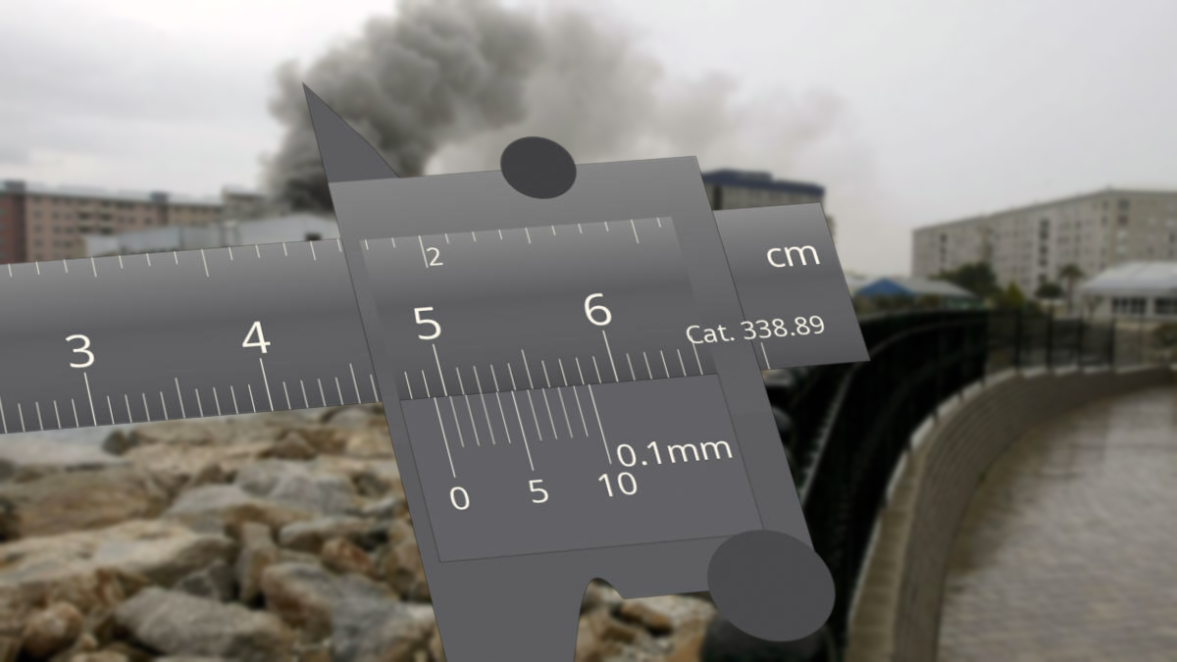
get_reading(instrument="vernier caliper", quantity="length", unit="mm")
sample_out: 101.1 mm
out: 49.3 mm
